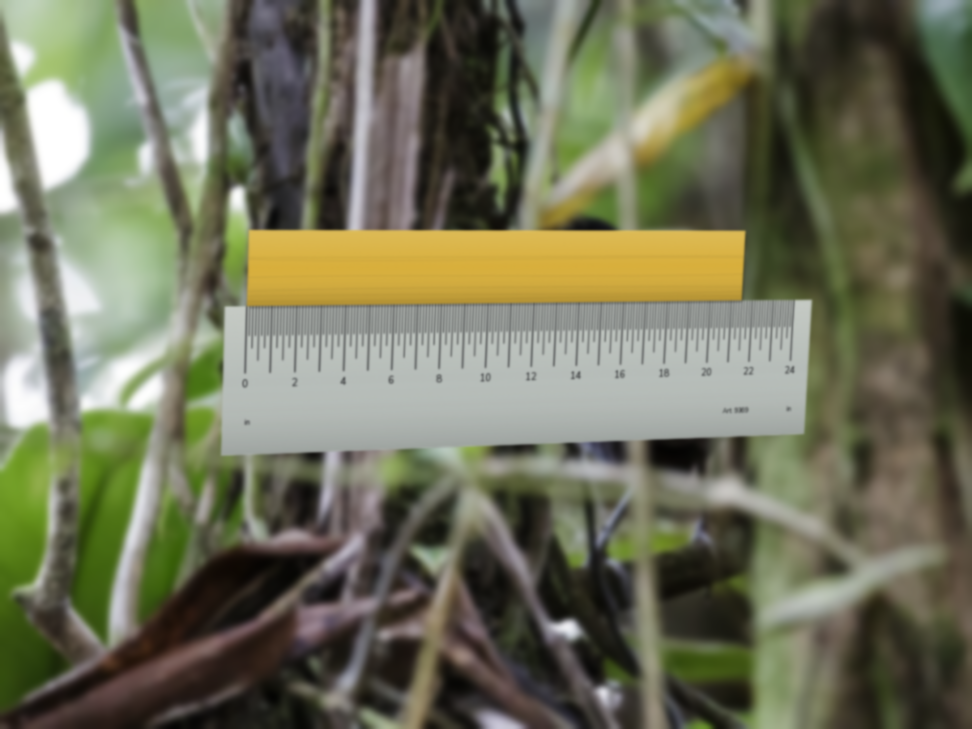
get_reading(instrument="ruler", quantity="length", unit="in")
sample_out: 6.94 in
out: 21.5 in
